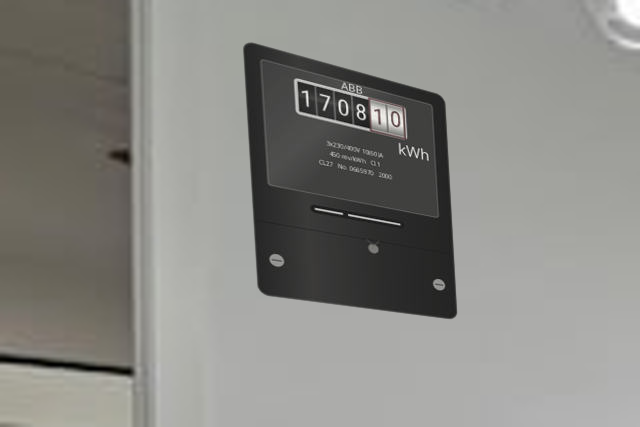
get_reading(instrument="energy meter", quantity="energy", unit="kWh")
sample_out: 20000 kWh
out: 1708.10 kWh
